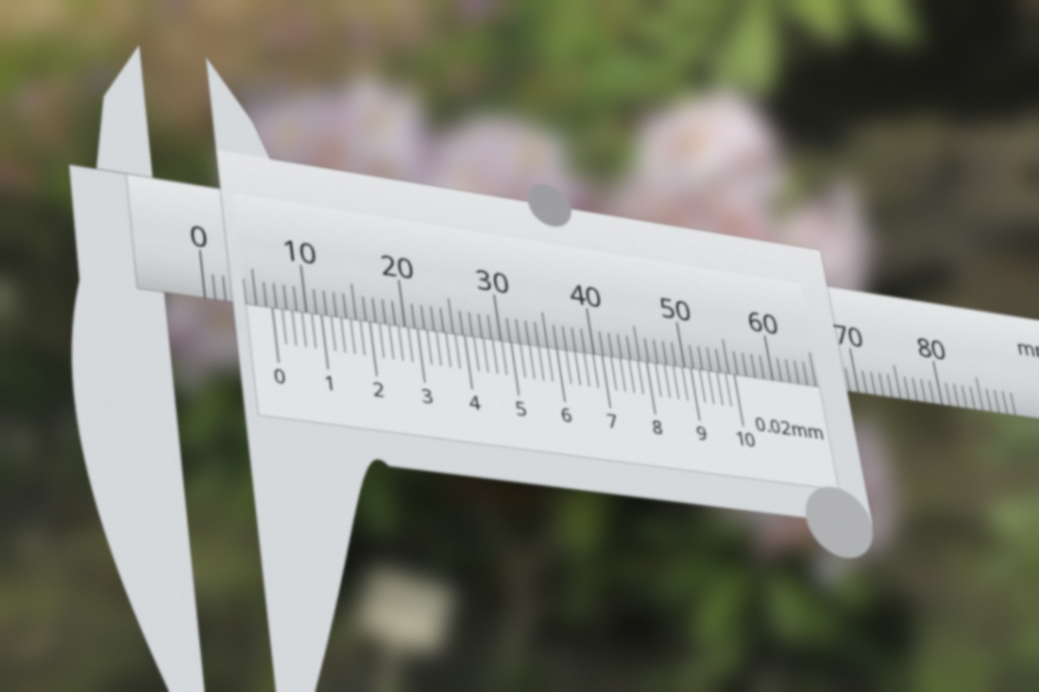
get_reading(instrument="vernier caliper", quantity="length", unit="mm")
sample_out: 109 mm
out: 6.6 mm
